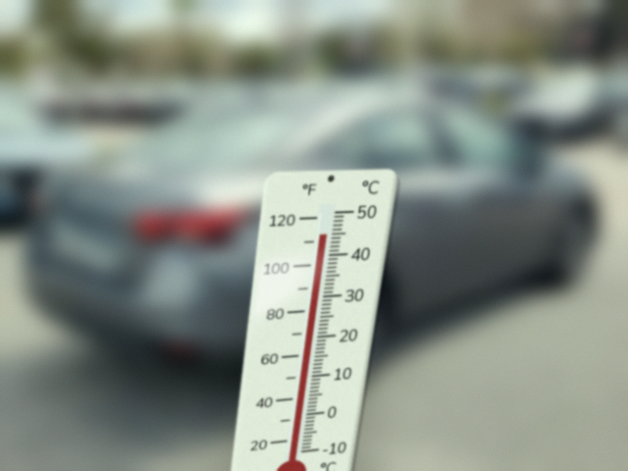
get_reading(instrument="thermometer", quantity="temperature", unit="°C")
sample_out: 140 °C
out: 45 °C
